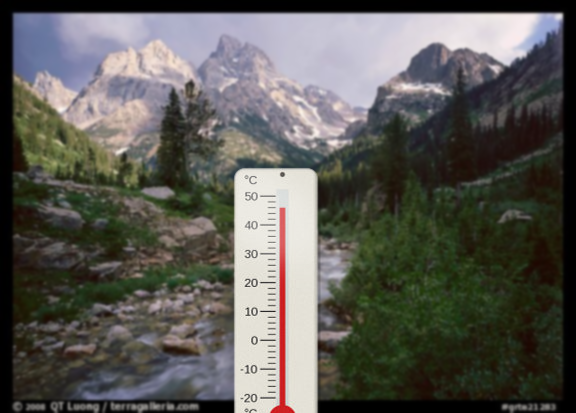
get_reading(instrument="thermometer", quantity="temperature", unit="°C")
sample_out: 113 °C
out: 46 °C
